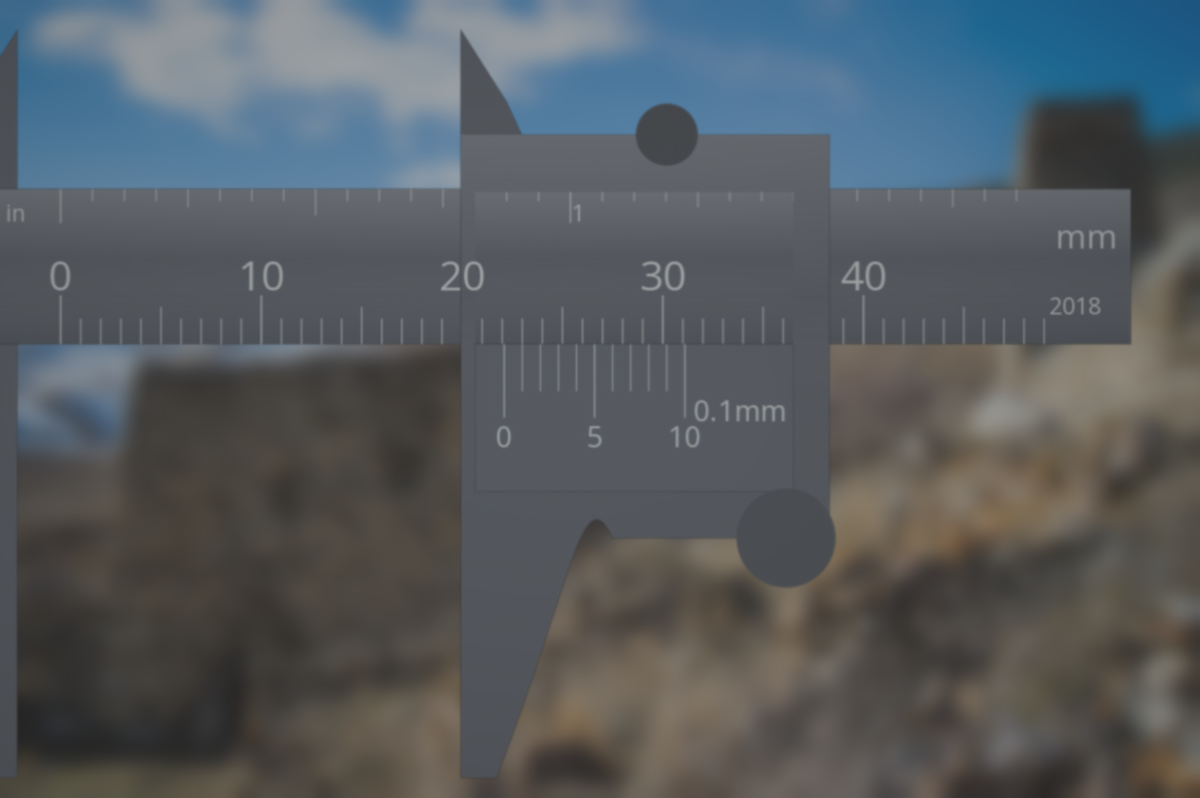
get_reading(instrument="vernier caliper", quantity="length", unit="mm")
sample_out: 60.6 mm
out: 22.1 mm
